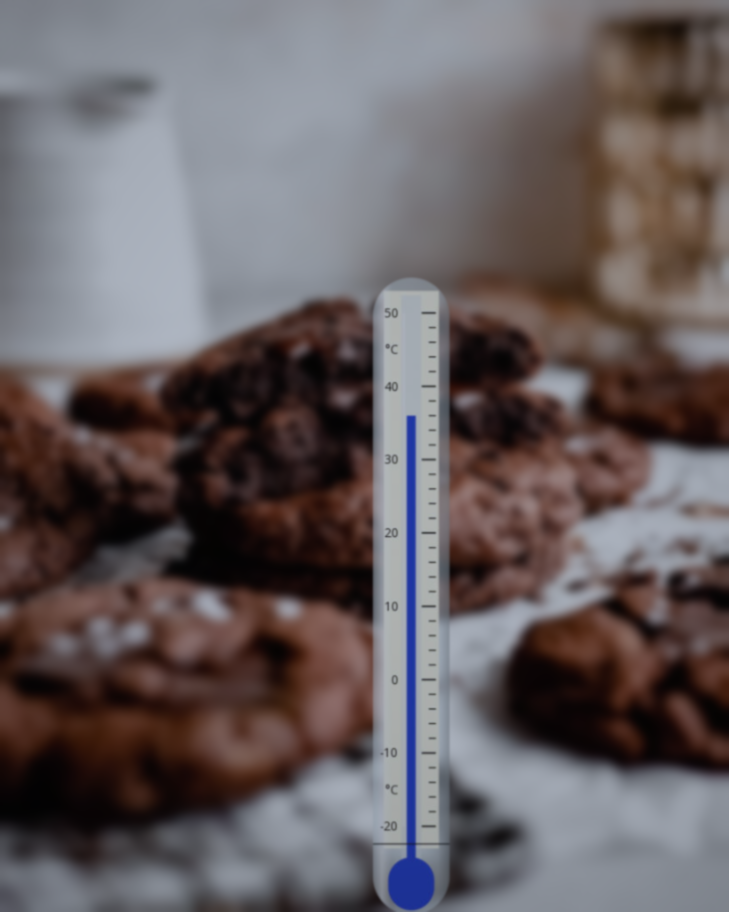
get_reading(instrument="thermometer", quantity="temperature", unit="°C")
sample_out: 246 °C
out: 36 °C
